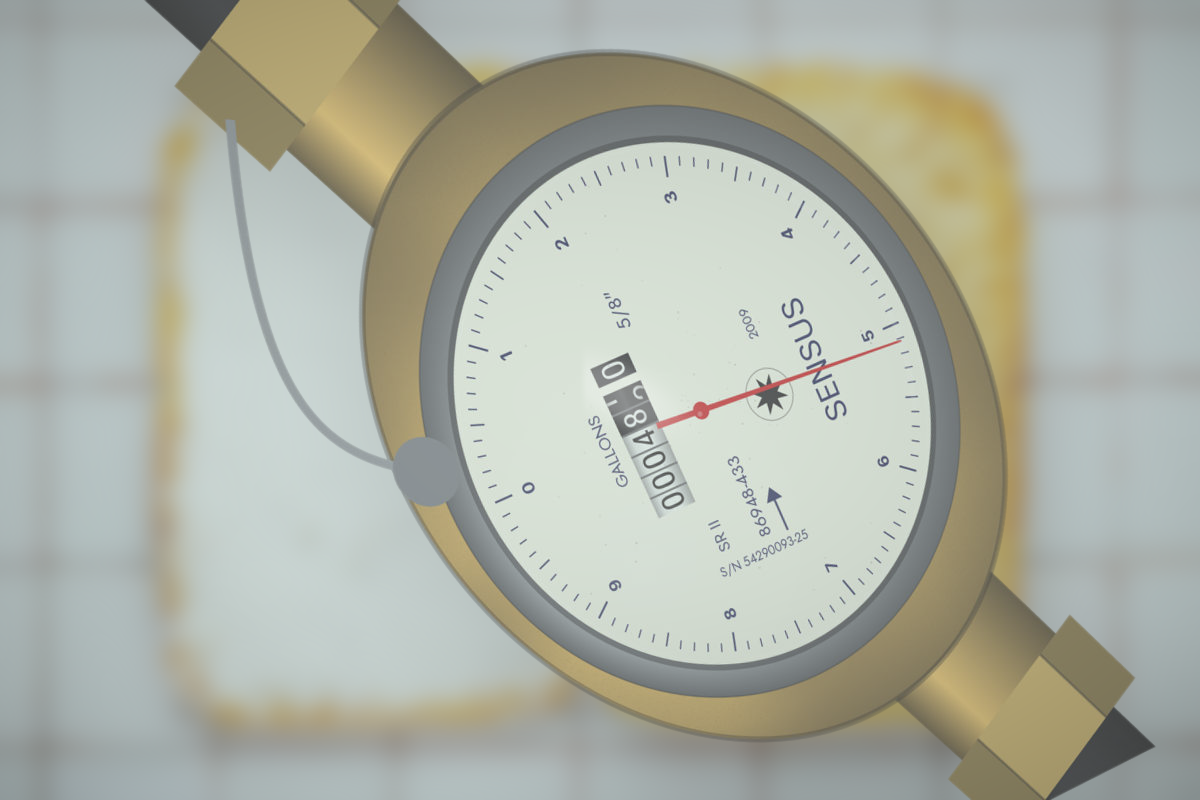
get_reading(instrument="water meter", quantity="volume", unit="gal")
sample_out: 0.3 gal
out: 4815.1 gal
